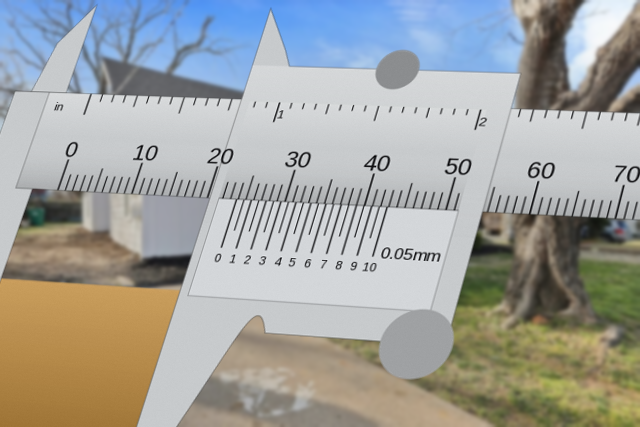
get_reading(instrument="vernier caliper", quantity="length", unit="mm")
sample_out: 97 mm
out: 23.8 mm
